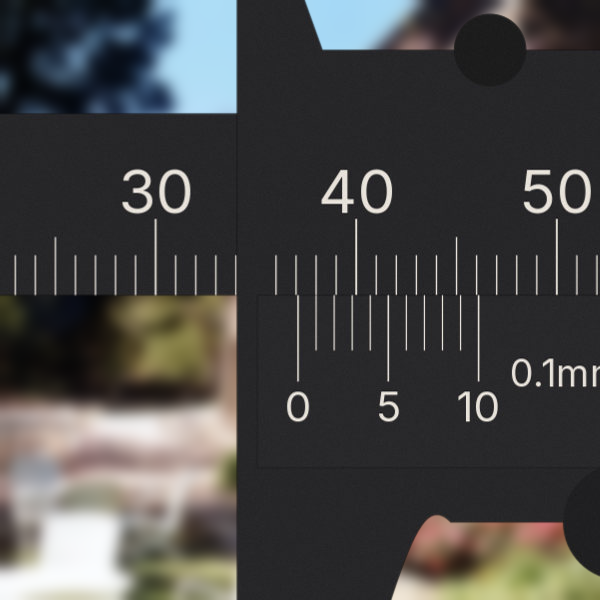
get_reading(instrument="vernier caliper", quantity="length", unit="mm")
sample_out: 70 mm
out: 37.1 mm
